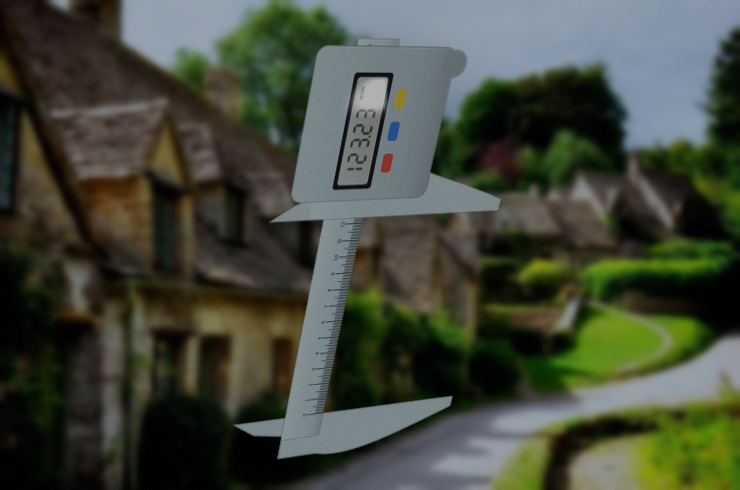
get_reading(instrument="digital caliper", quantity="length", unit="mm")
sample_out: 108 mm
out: 123.23 mm
